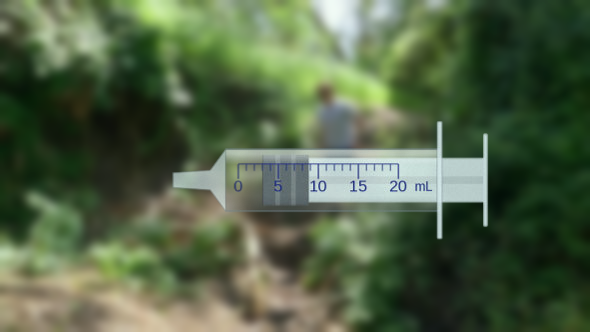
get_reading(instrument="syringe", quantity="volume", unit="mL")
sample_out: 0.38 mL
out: 3 mL
